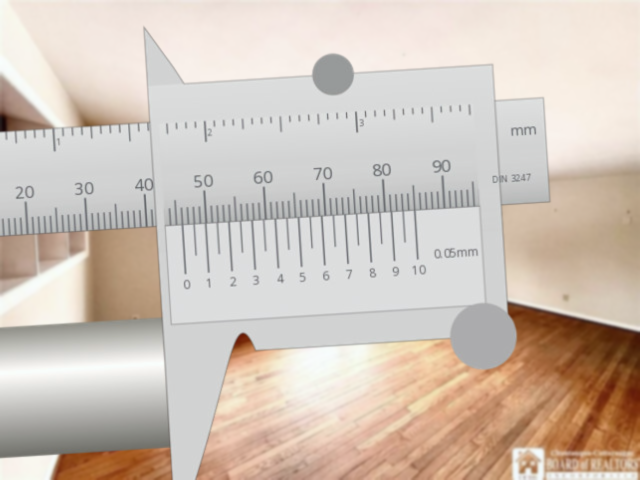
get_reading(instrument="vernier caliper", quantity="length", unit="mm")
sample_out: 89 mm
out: 46.0 mm
